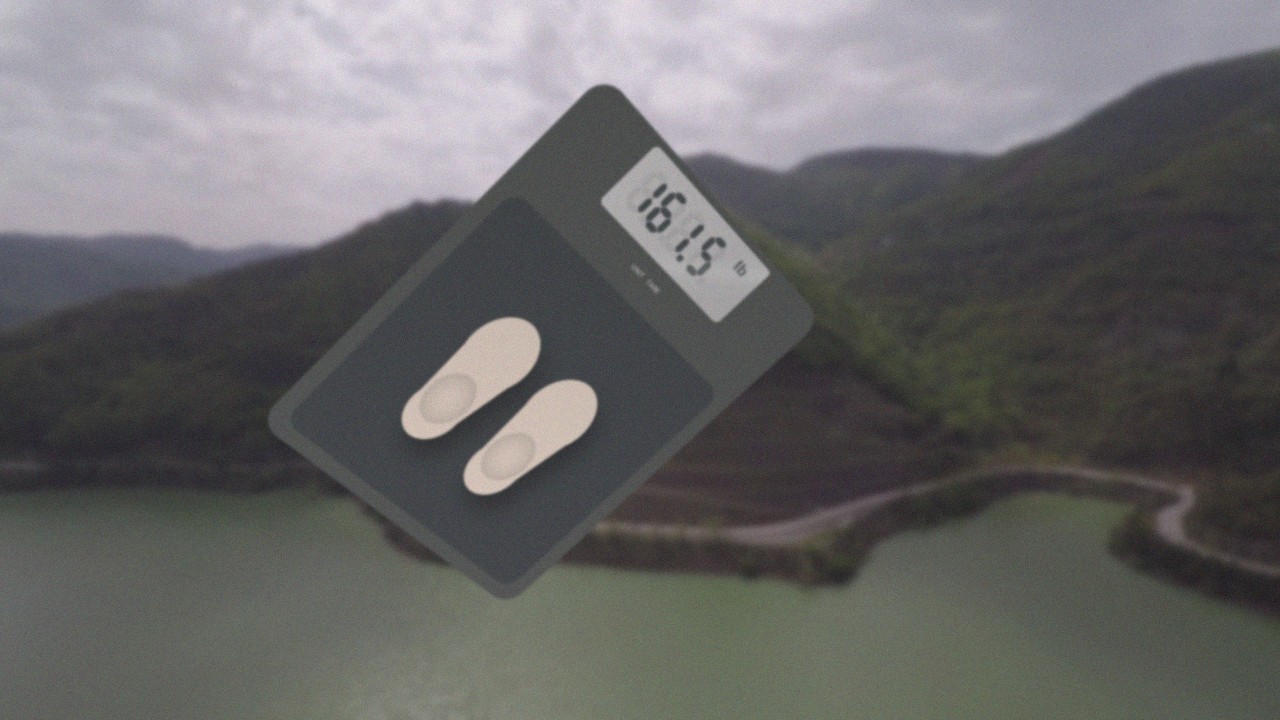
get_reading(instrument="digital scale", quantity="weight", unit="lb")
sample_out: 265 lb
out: 161.5 lb
